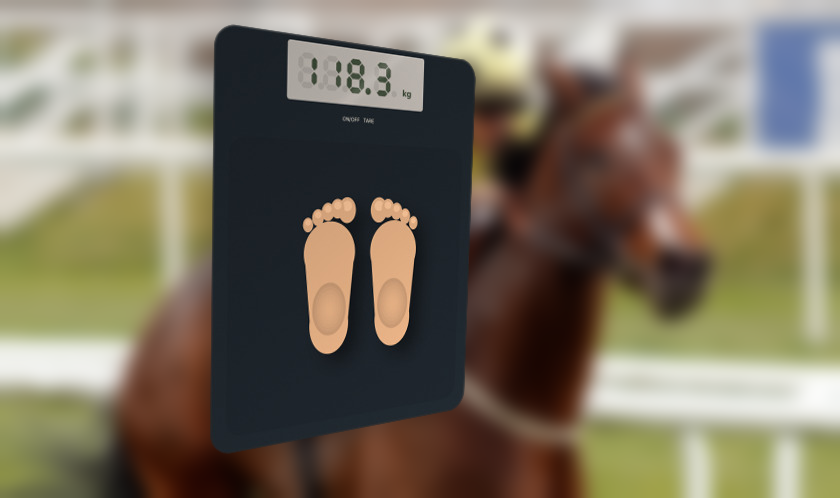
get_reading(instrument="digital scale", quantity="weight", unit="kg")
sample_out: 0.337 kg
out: 118.3 kg
